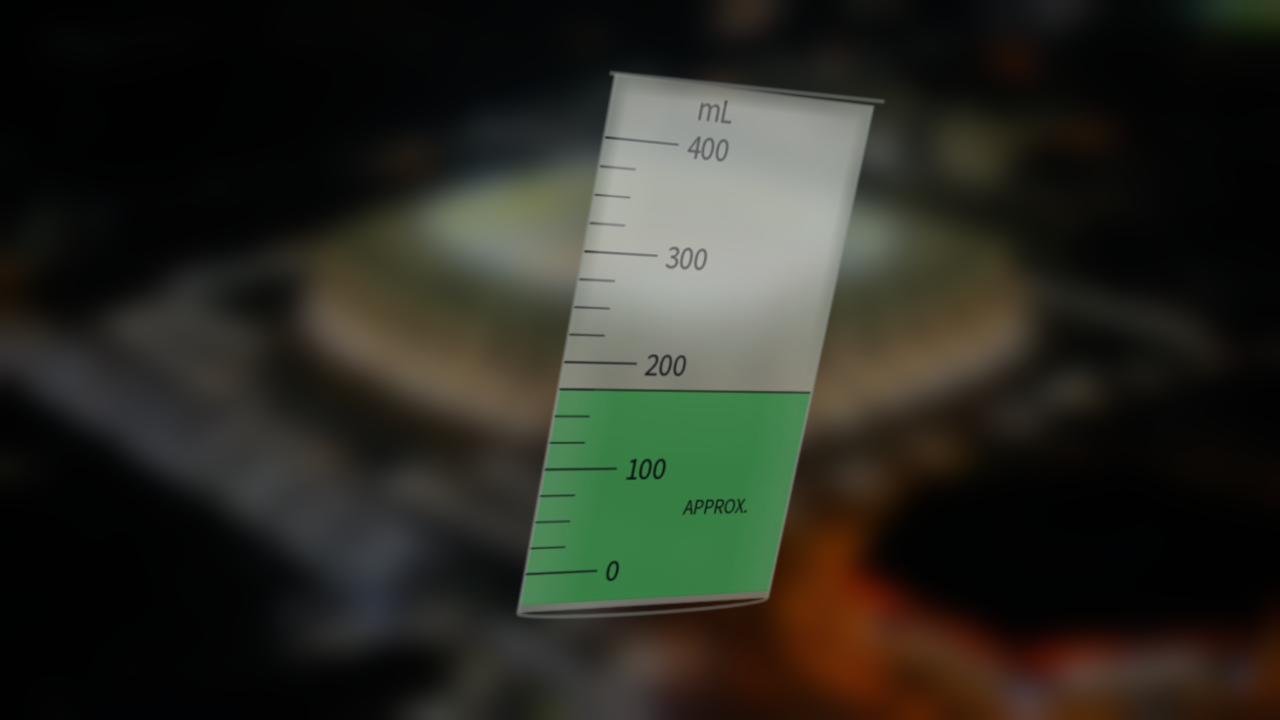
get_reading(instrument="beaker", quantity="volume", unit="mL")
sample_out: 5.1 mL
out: 175 mL
